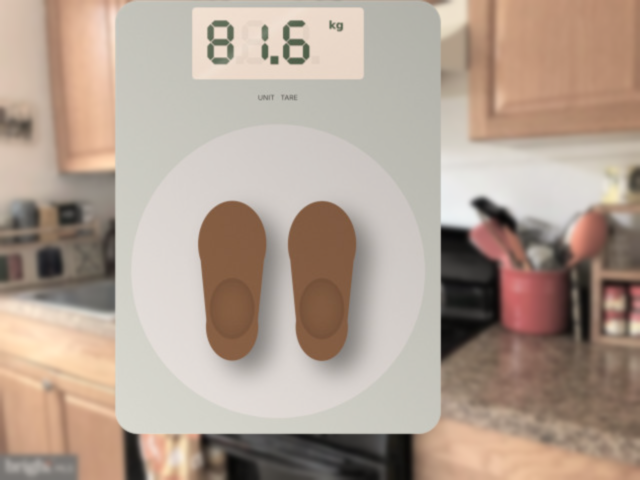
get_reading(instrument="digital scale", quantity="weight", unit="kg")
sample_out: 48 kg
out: 81.6 kg
